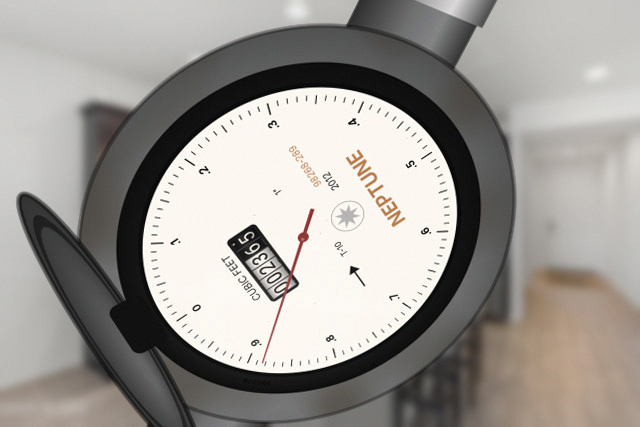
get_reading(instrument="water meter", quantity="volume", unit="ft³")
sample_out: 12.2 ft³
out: 2364.88 ft³
